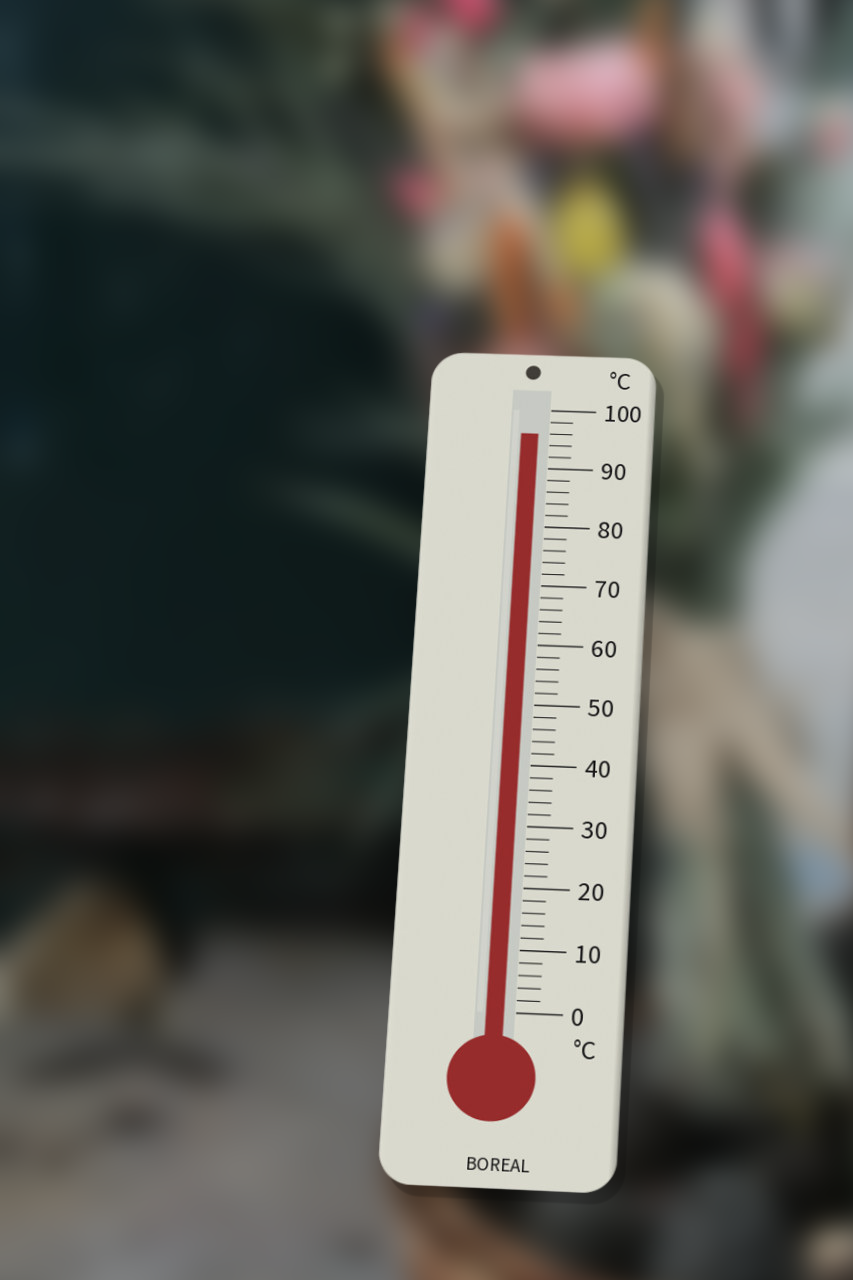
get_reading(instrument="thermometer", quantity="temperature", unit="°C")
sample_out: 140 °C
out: 96 °C
